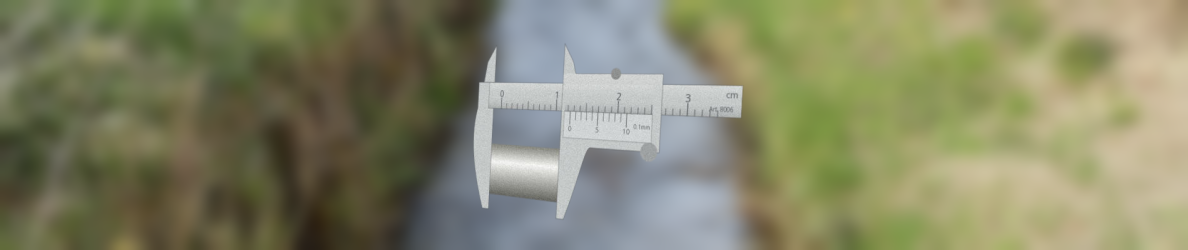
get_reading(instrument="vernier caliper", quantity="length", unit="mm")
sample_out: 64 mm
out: 12.4 mm
